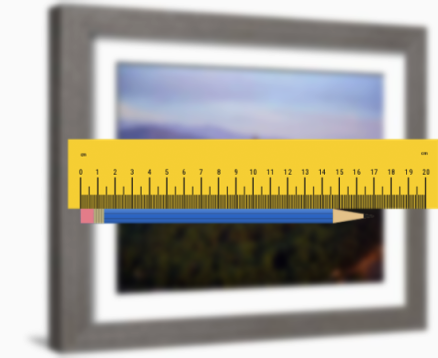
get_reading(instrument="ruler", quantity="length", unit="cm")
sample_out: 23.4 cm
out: 17 cm
